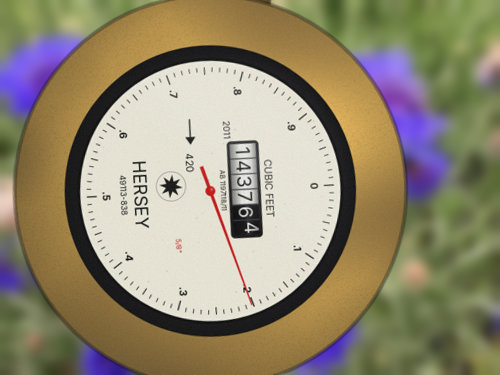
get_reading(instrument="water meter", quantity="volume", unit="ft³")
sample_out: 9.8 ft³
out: 143764.20 ft³
